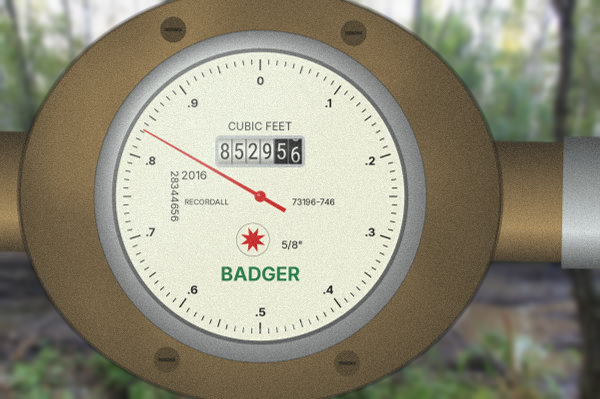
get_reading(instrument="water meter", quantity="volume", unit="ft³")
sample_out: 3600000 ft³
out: 852955.83 ft³
